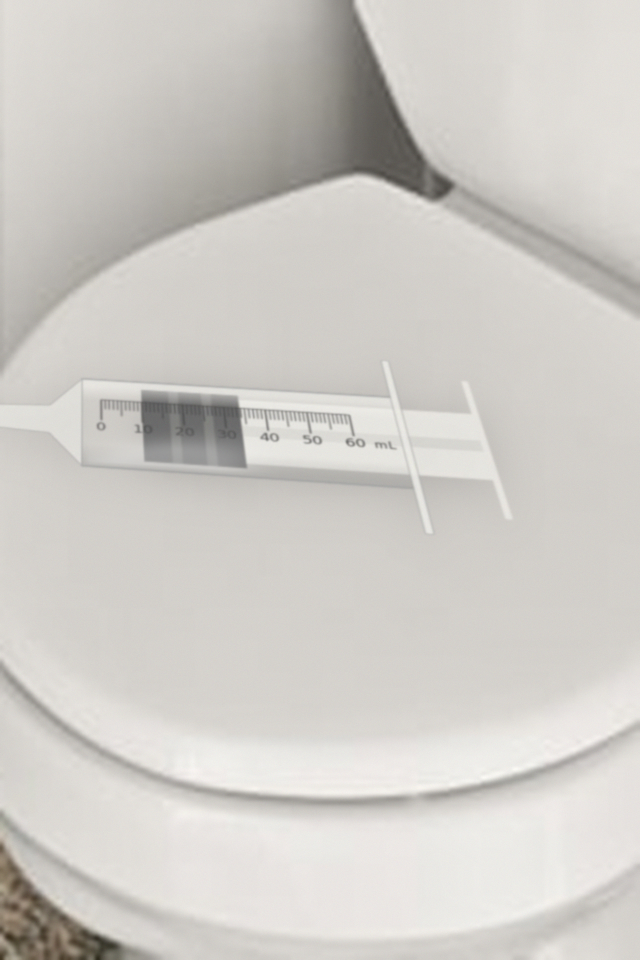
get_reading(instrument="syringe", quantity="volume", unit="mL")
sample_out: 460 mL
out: 10 mL
